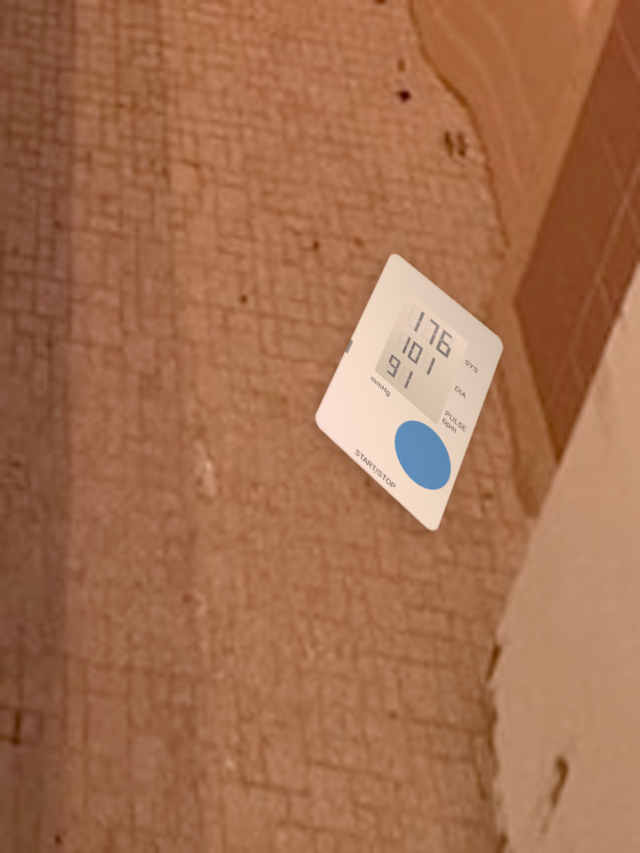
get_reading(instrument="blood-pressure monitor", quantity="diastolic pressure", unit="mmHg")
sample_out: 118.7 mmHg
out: 101 mmHg
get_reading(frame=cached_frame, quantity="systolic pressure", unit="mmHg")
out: 176 mmHg
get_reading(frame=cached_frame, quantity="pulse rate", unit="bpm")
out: 91 bpm
